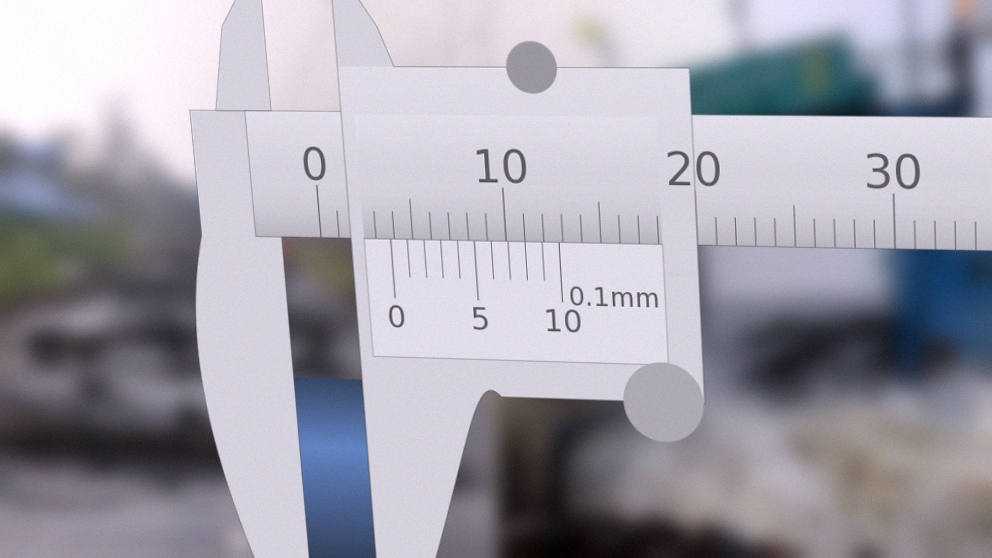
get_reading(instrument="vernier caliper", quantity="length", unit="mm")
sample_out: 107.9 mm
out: 3.8 mm
